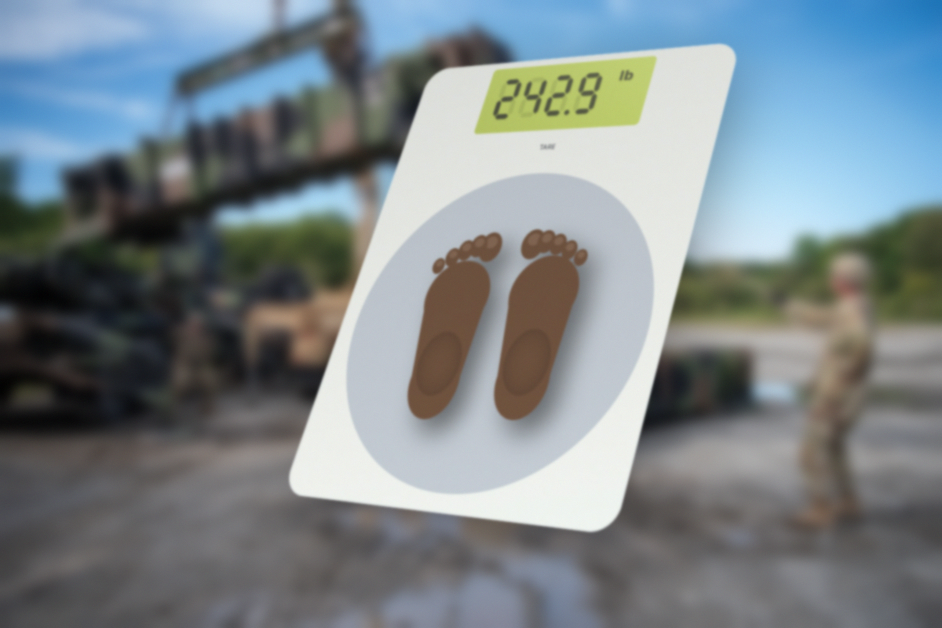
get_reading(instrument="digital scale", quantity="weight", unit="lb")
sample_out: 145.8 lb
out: 242.9 lb
